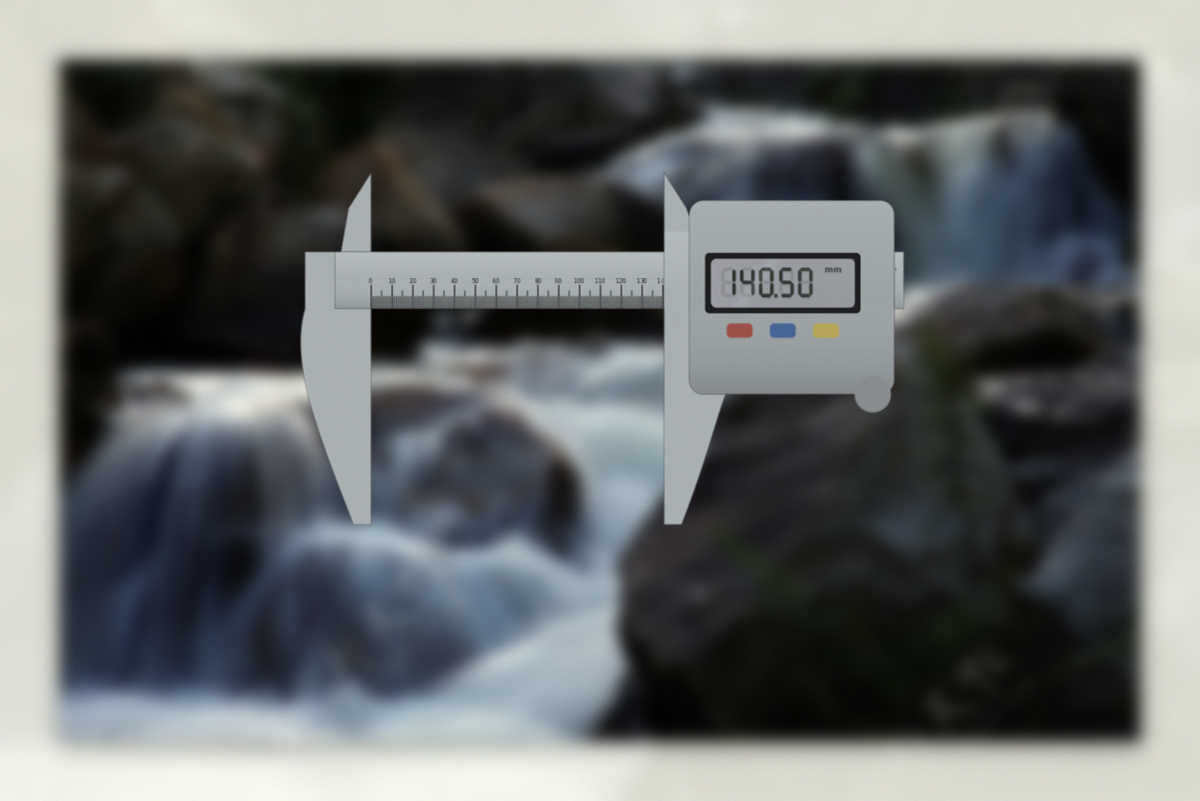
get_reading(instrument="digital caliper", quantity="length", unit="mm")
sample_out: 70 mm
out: 140.50 mm
